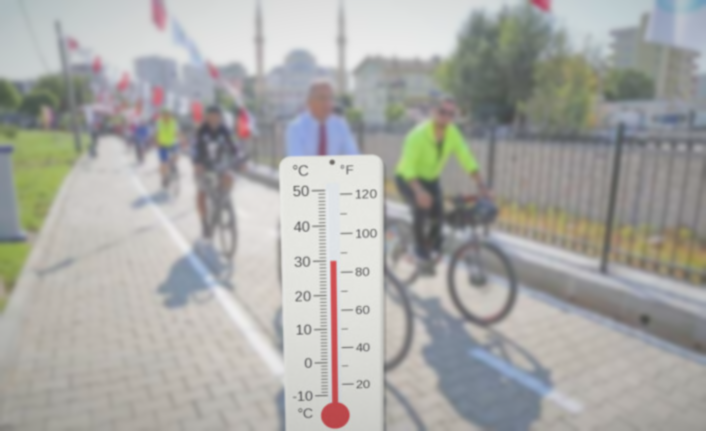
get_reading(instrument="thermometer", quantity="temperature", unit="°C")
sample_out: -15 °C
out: 30 °C
